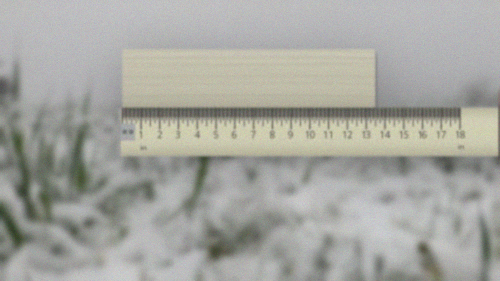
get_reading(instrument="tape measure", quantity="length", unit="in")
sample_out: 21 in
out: 13.5 in
